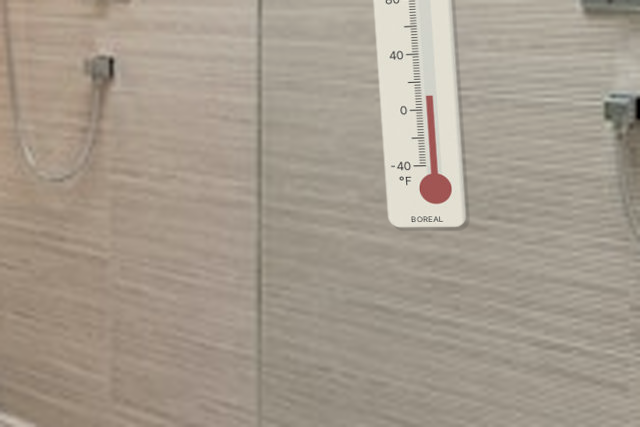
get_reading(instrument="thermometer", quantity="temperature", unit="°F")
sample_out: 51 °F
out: 10 °F
